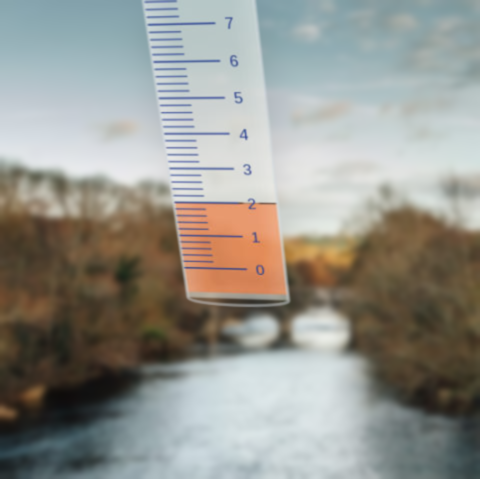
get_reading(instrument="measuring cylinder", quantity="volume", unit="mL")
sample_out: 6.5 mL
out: 2 mL
